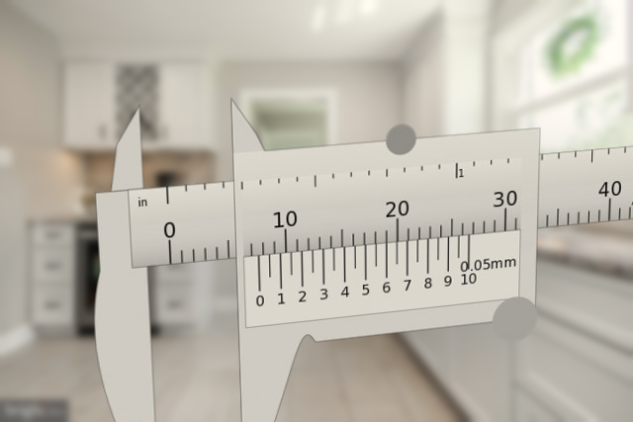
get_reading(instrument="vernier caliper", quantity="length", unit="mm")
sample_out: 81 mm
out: 7.6 mm
